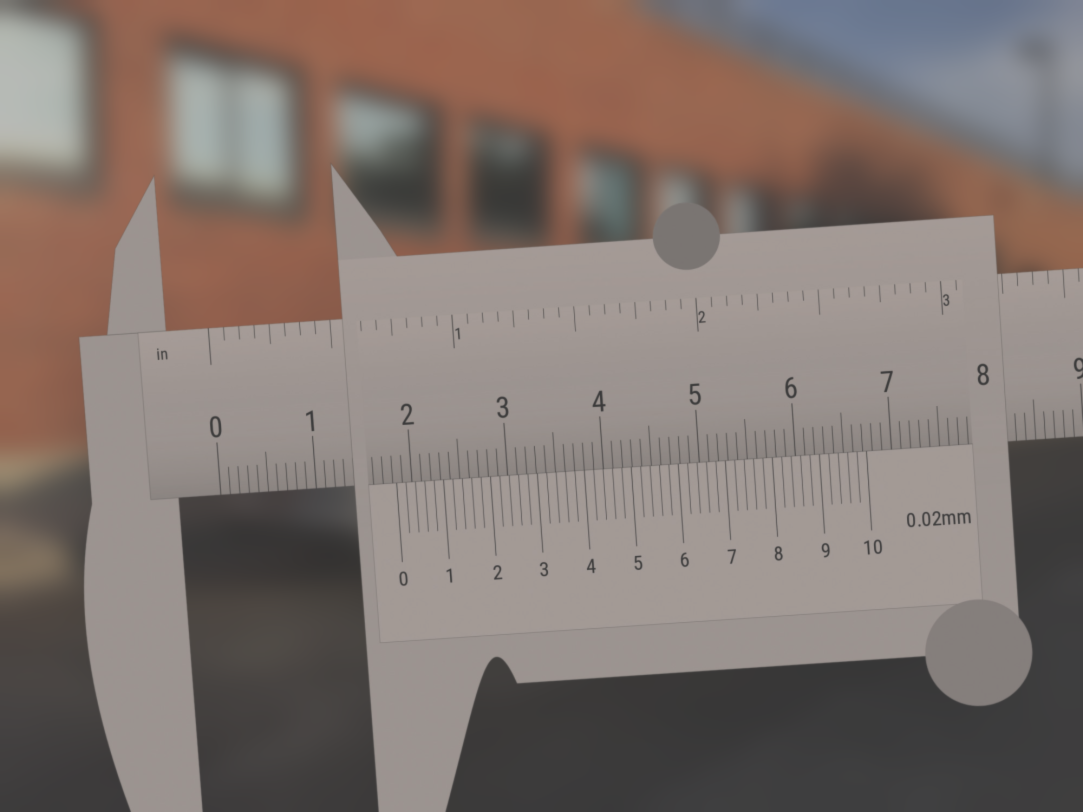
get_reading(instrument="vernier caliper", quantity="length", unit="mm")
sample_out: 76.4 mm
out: 18.4 mm
